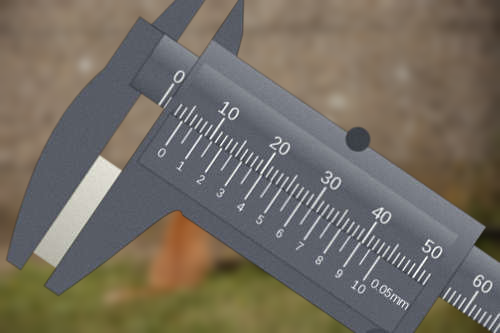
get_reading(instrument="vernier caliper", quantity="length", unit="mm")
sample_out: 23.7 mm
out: 4.6 mm
